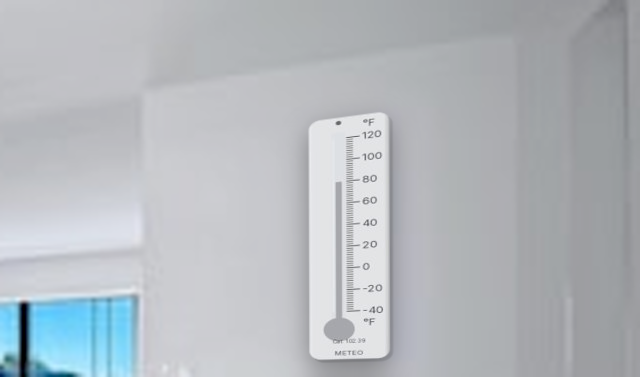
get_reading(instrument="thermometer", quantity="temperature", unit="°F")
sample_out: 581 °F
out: 80 °F
